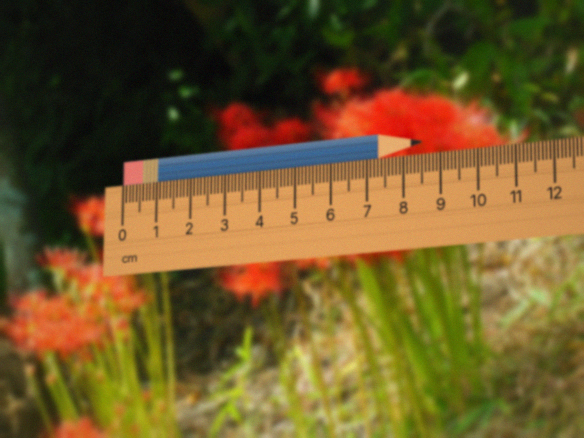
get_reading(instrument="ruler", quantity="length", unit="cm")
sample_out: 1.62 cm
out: 8.5 cm
